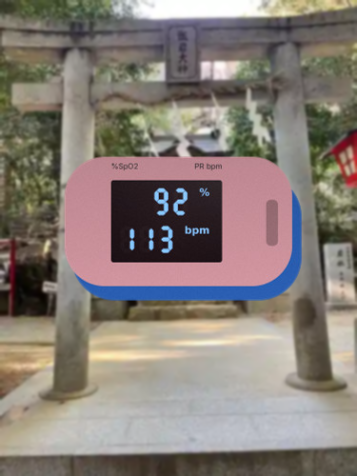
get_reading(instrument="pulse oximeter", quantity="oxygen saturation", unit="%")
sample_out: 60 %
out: 92 %
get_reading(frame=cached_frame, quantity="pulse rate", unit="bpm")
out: 113 bpm
